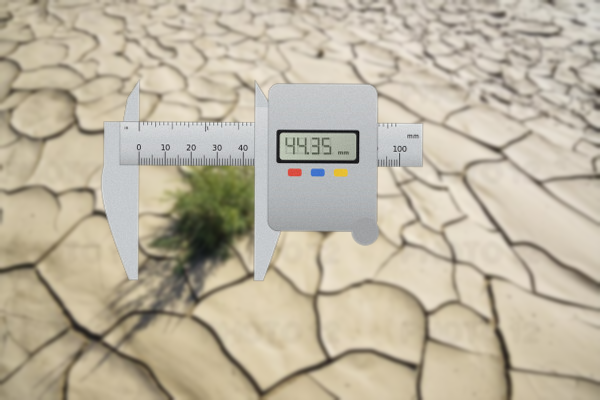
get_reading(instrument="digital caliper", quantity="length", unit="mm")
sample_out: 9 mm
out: 44.35 mm
